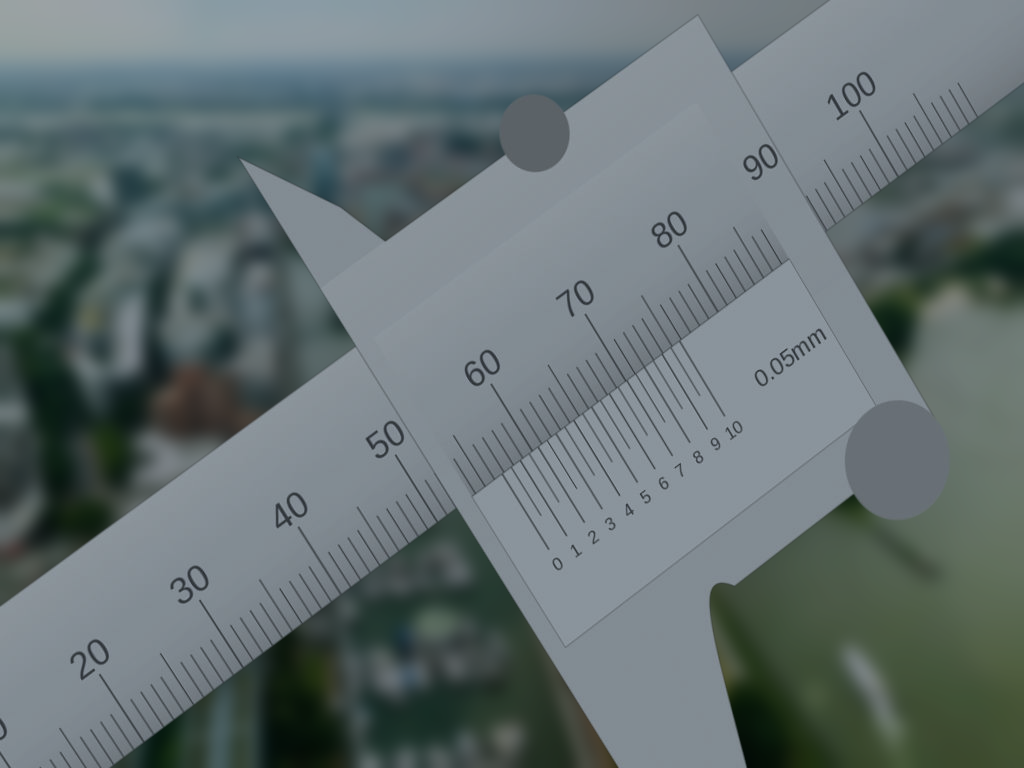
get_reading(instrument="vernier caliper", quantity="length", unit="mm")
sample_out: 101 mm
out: 56.8 mm
